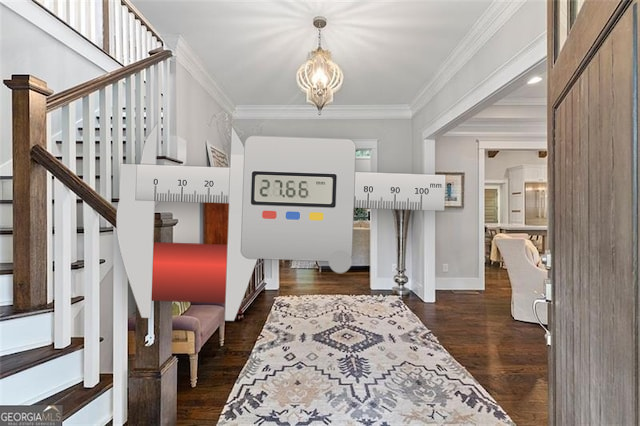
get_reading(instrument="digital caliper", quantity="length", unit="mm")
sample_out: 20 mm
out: 27.66 mm
